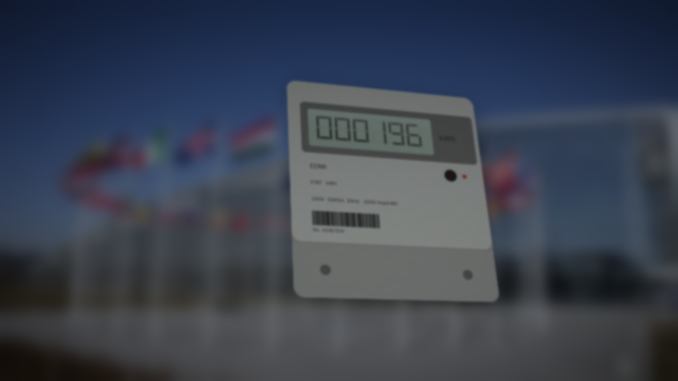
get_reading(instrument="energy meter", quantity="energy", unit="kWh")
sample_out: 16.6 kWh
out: 196 kWh
